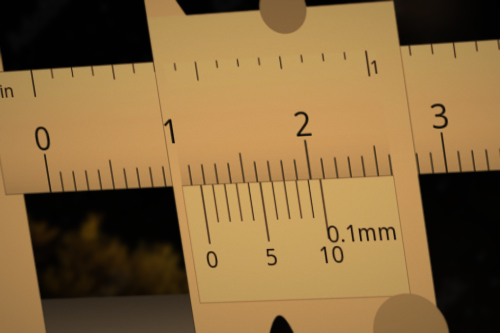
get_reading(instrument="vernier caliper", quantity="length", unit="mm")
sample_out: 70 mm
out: 11.7 mm
